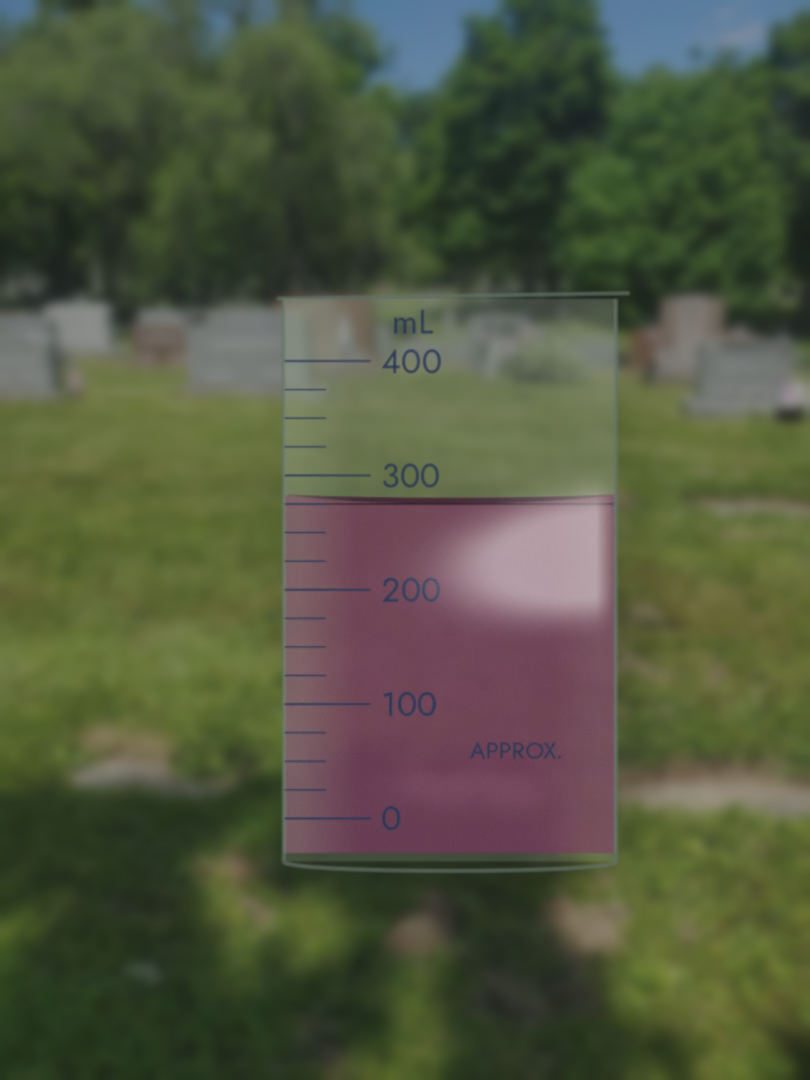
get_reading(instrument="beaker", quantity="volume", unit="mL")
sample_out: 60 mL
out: 275 mL
